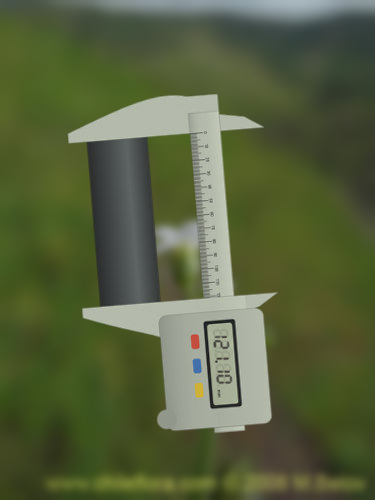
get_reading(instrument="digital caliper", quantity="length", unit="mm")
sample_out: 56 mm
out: 121.10 mm
